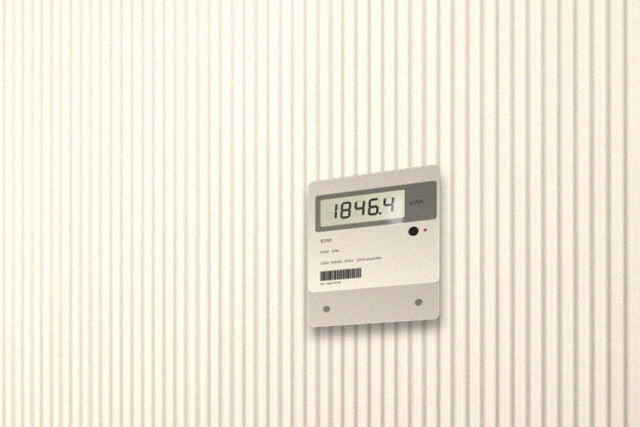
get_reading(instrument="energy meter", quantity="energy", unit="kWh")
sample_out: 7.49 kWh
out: 1846.4 kWh
